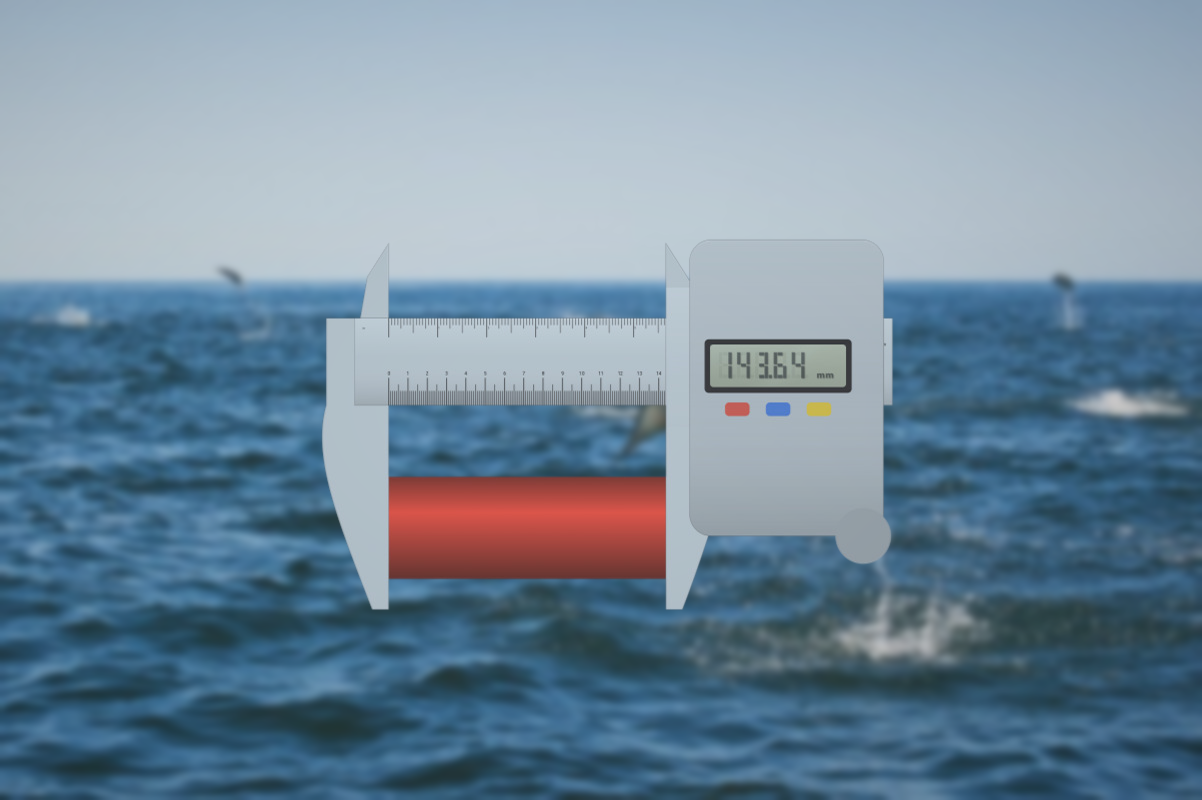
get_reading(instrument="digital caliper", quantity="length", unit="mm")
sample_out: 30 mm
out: 143.64 mm
